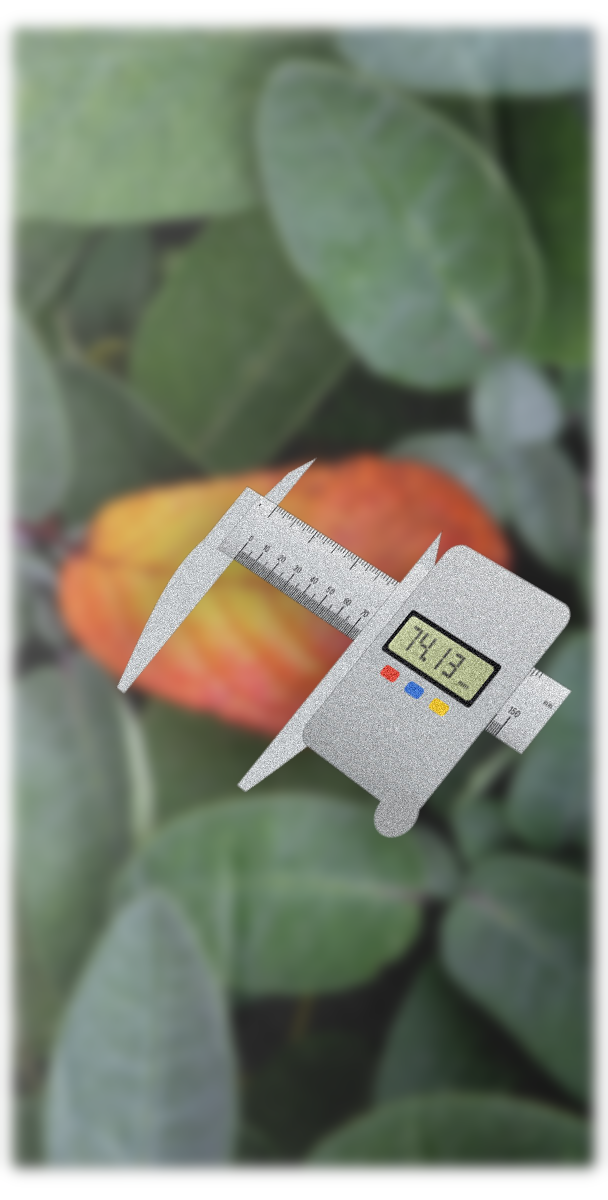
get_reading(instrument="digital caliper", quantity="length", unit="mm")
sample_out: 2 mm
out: 74.13 mm
